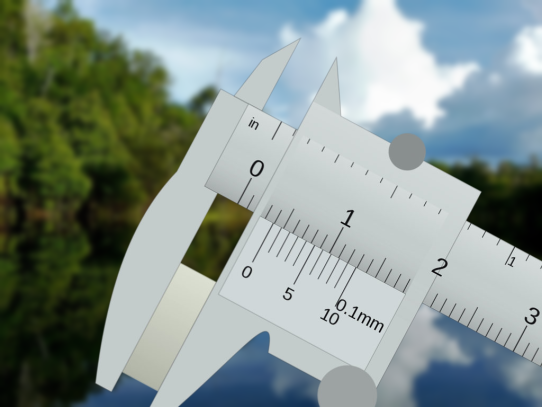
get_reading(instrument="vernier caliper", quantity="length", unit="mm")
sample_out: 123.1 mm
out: 3.9 mm
